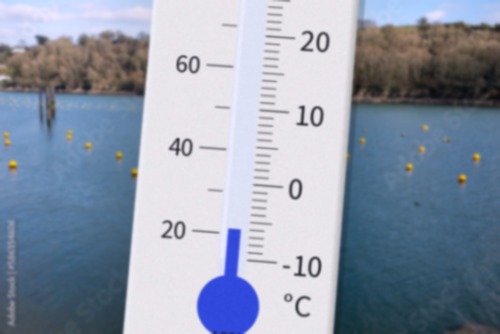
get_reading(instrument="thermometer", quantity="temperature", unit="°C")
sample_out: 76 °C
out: -6 °C
